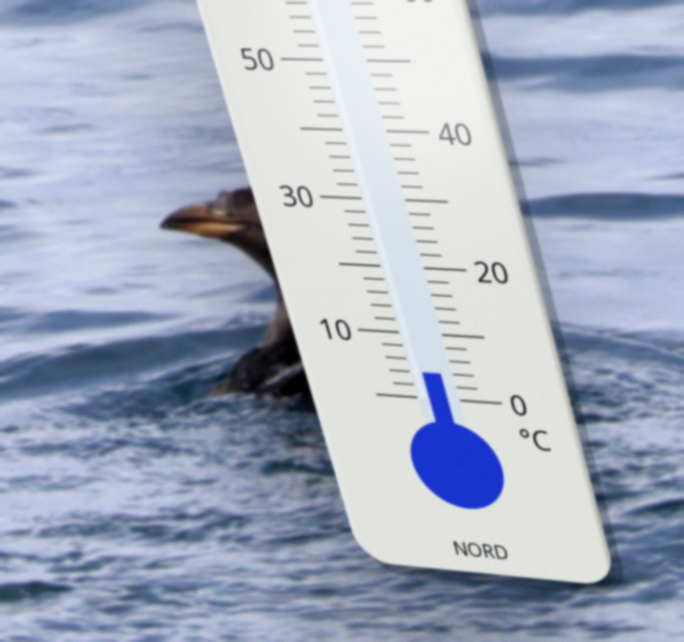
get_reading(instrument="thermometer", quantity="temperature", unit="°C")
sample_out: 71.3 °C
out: 4 °C
